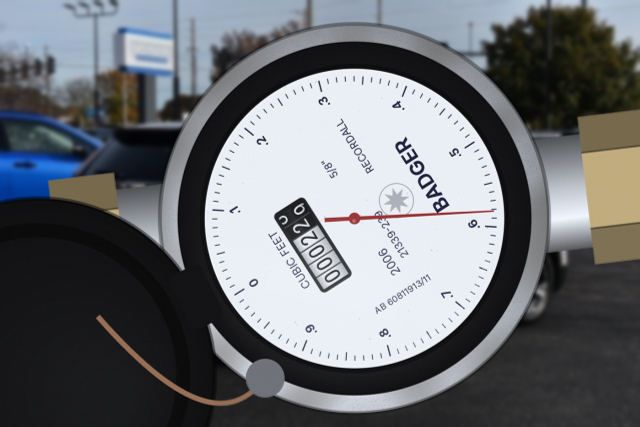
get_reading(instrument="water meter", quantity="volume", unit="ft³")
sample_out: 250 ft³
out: 228.58 ft³
